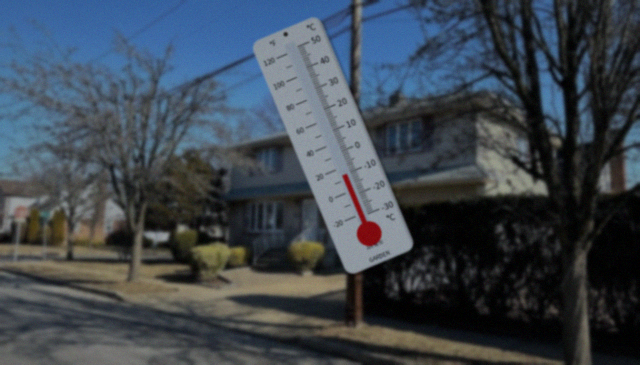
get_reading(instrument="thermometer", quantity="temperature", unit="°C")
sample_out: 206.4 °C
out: -10 °C
